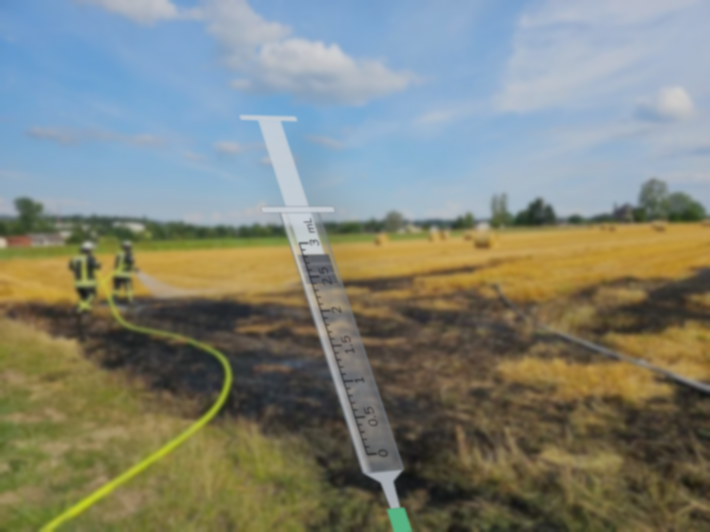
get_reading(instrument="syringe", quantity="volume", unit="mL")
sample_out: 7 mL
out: 2.4 mL
